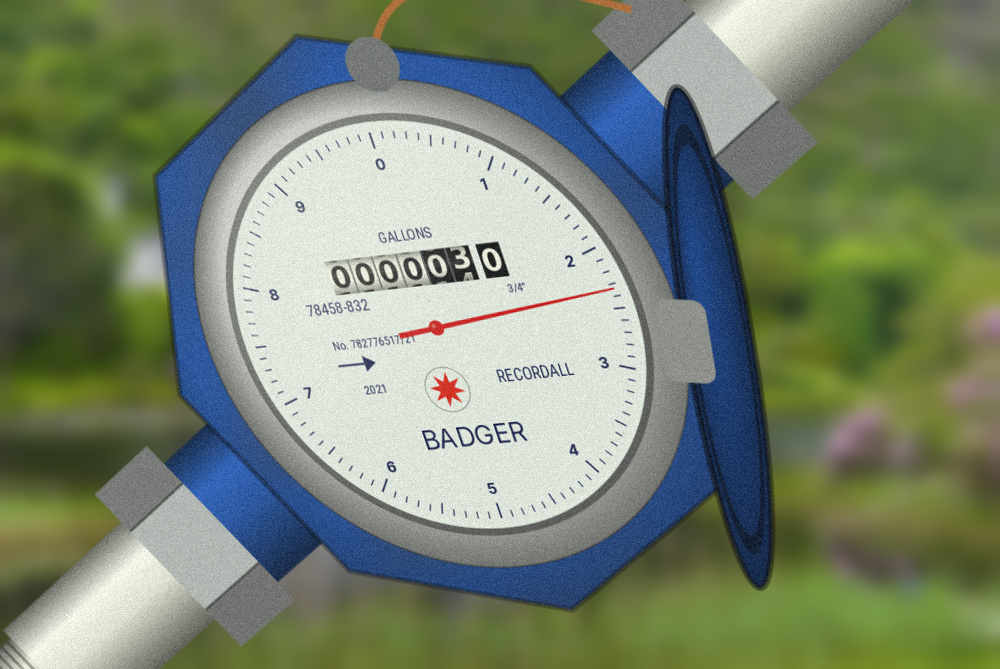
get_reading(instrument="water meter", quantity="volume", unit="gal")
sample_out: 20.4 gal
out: 32.3 gal
